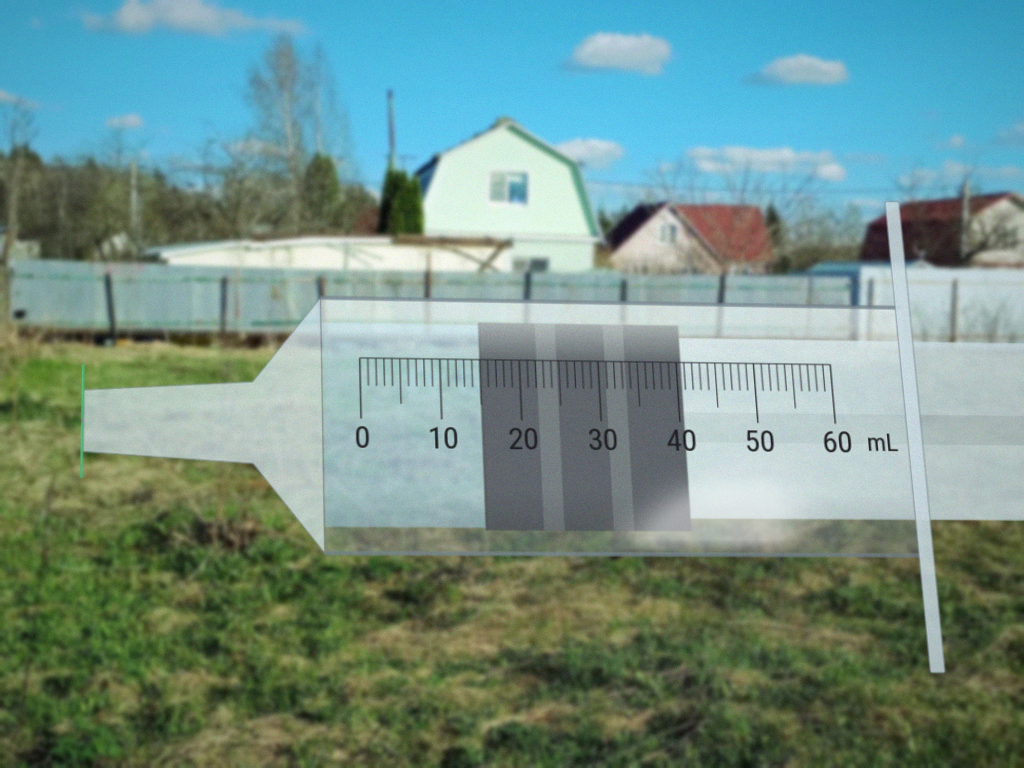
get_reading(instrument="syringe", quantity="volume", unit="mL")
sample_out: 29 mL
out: 15 mL
